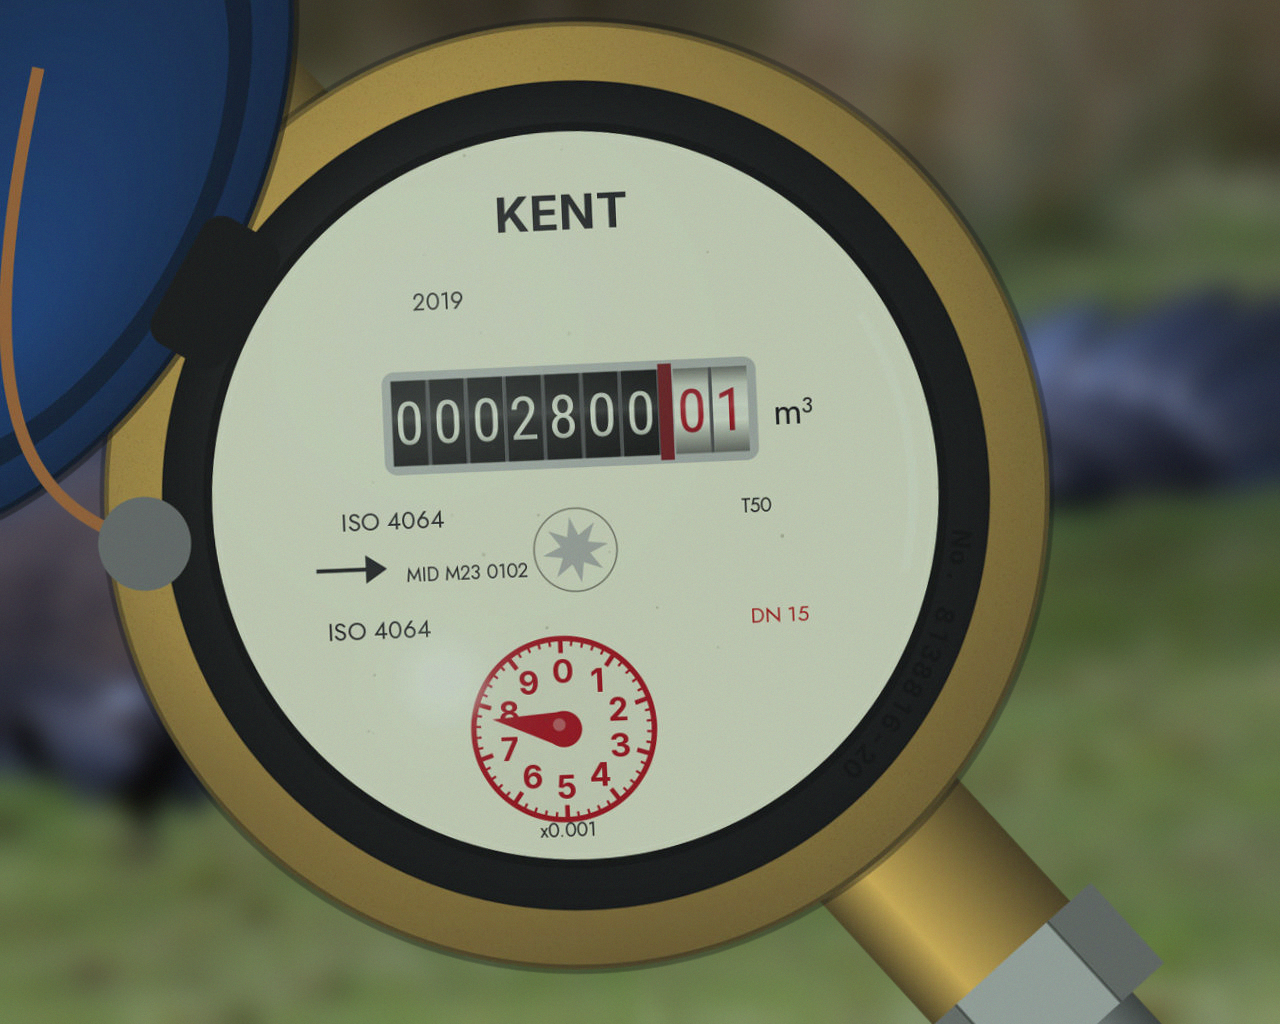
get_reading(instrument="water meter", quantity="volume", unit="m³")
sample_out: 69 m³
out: 2800.017 m³
